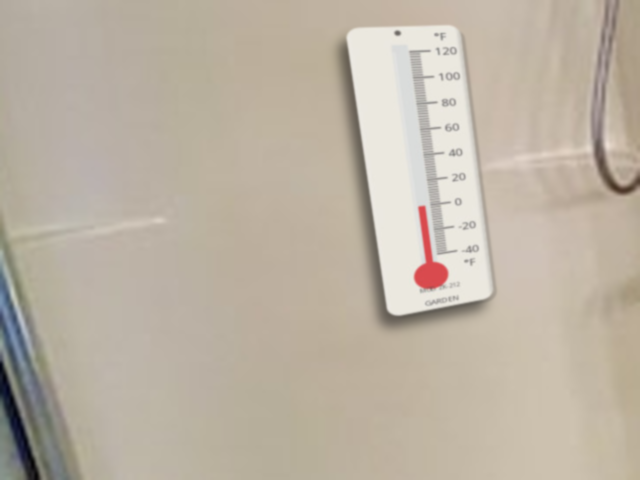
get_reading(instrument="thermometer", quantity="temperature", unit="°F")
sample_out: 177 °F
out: 0 °F
